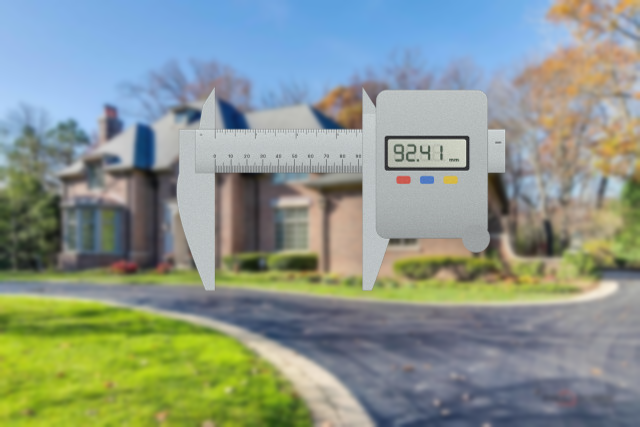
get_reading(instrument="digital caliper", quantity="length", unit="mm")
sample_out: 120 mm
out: 92.41 mm
